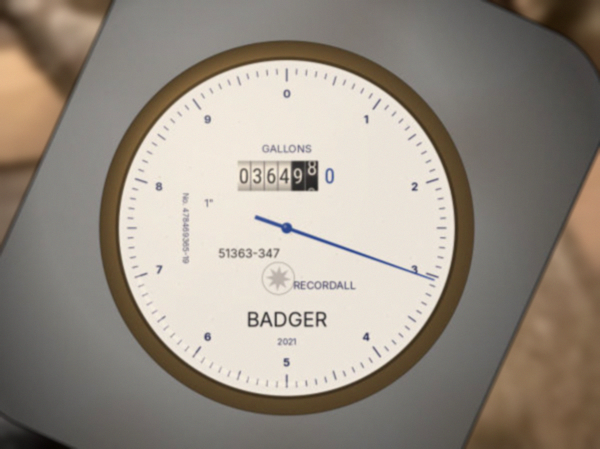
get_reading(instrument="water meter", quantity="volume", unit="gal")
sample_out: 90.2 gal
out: 364983.0 gal
